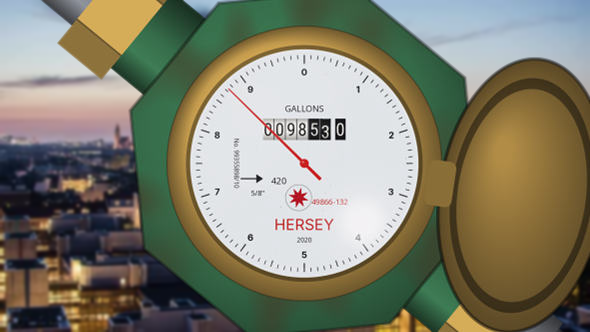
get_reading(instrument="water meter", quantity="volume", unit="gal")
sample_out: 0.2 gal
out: 98528.7 gal
